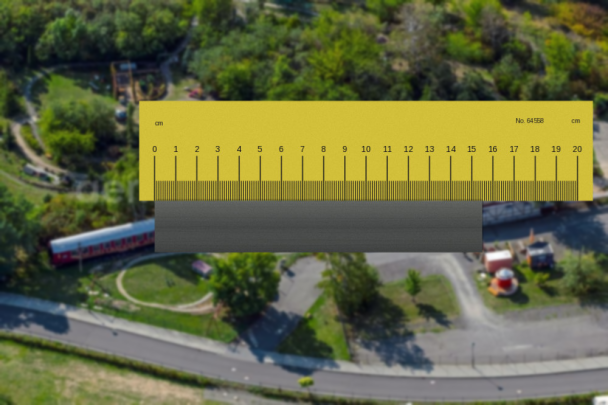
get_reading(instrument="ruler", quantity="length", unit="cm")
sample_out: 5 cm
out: 15.5 cm
